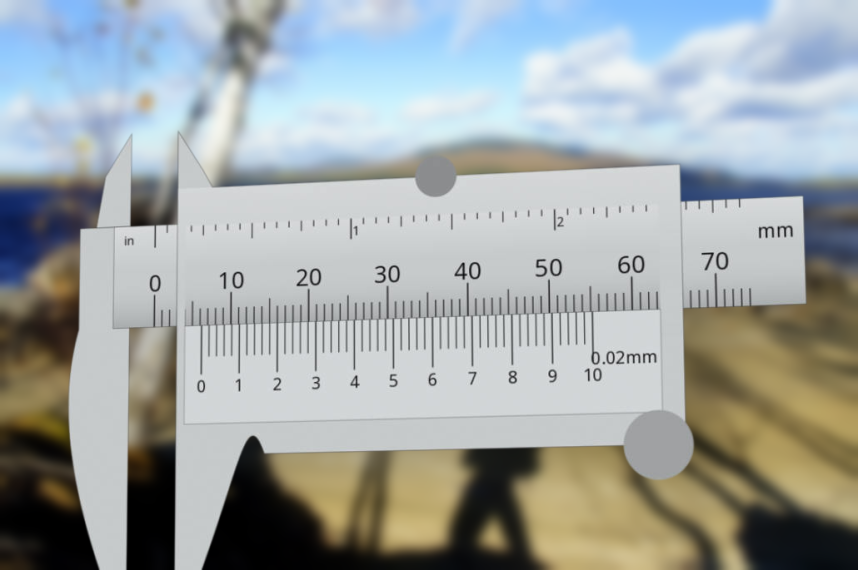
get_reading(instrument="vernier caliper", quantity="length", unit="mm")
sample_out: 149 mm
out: 6.2 mm
